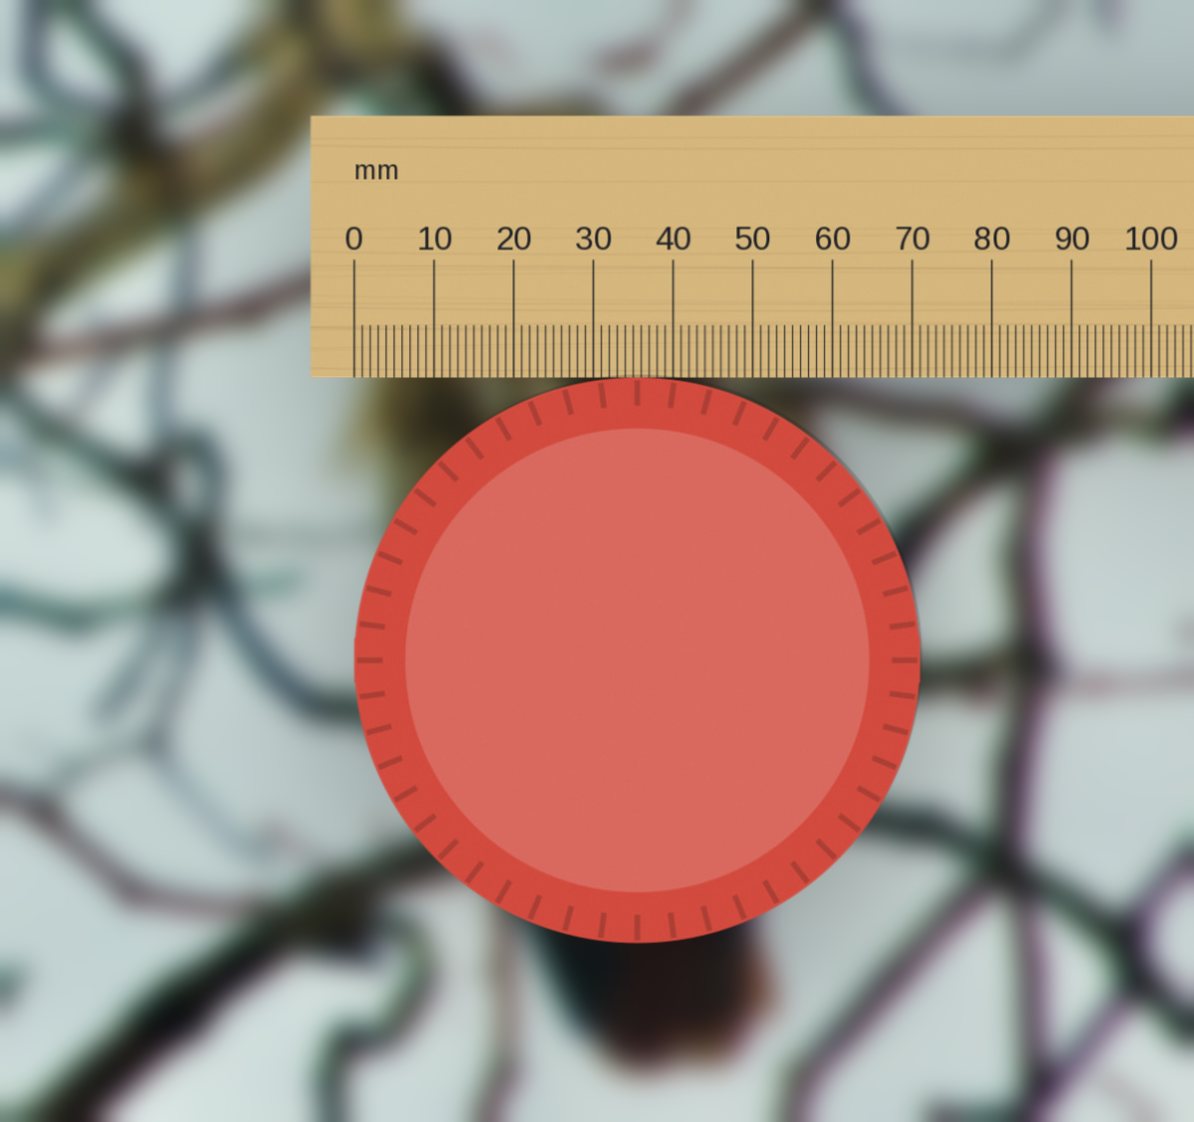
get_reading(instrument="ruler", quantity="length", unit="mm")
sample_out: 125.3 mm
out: 71 mm
